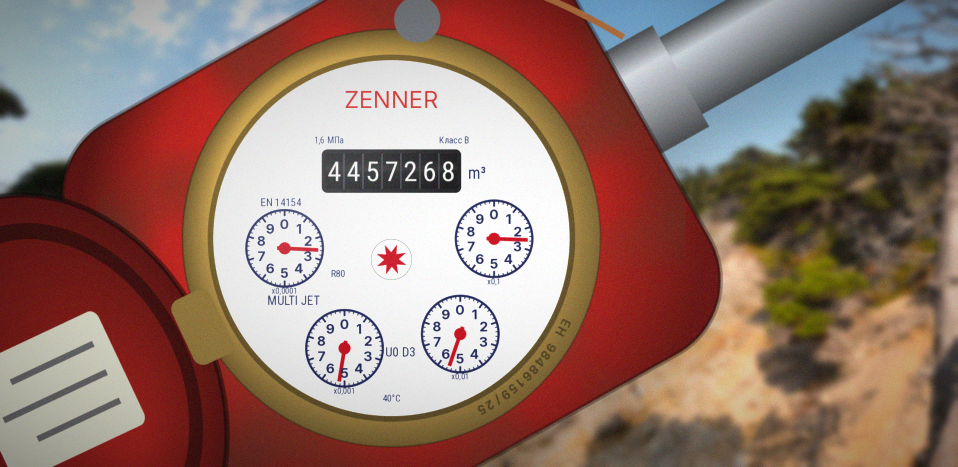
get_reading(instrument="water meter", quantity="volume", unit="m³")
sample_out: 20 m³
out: 4457268.2552 m³
